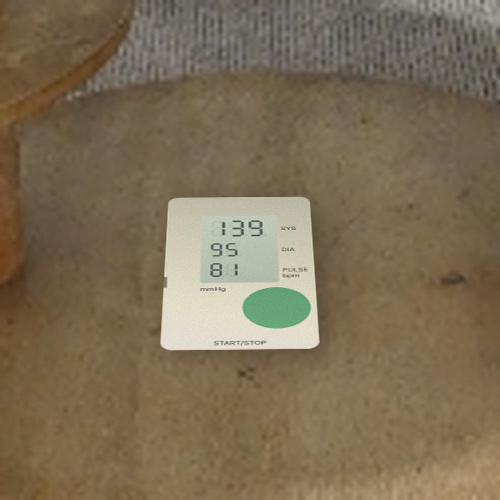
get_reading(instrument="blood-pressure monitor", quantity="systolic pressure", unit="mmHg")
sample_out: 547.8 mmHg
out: 139 mmHg
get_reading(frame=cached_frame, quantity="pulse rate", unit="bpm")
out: 81 bpm
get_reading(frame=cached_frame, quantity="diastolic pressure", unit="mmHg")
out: 95 mmHg
